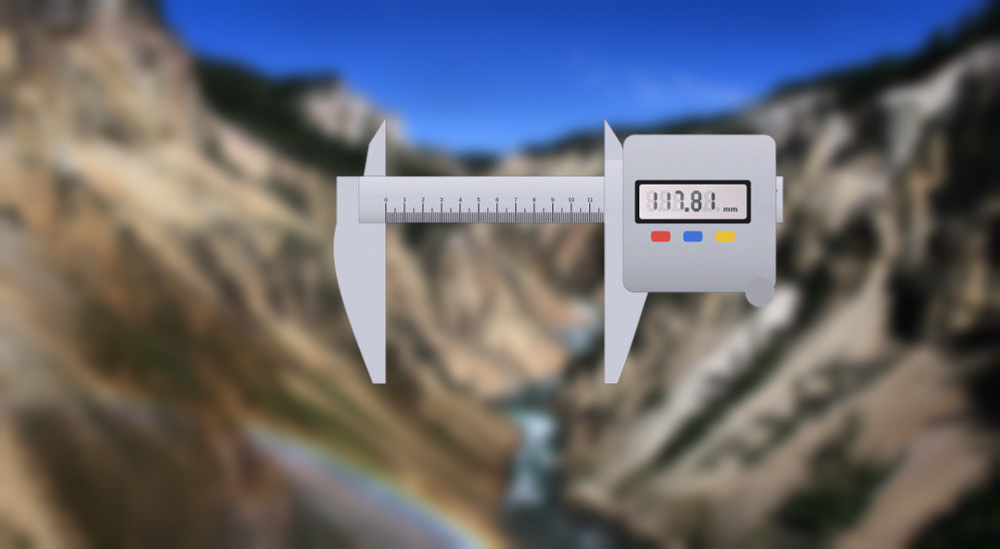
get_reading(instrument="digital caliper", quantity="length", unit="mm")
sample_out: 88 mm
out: 117.81 mm
